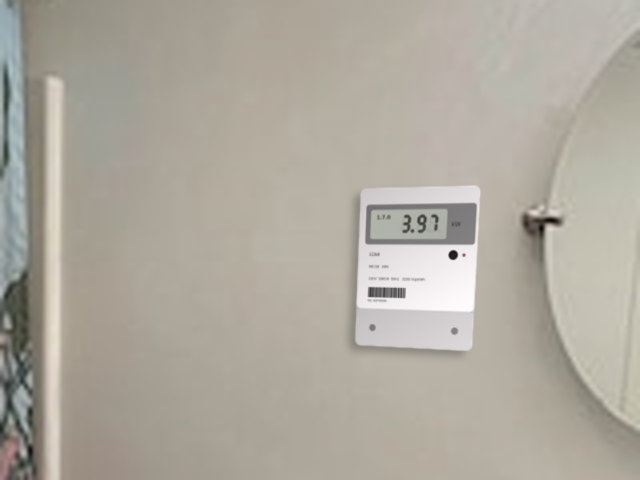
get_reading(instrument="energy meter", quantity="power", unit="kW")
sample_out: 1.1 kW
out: 3.97 kW
